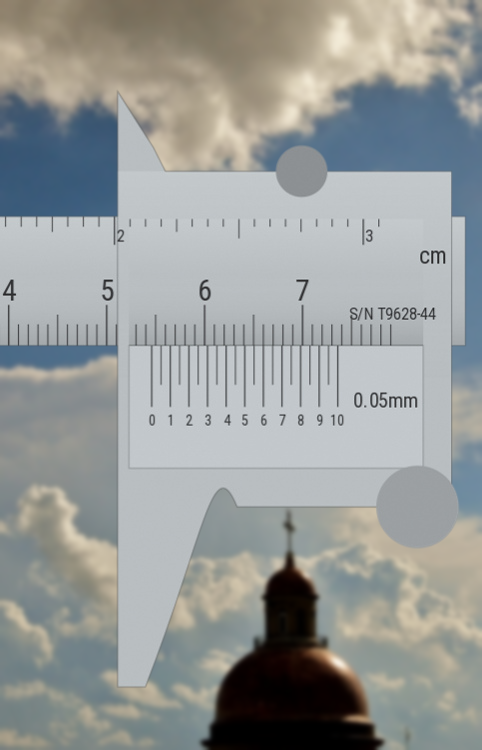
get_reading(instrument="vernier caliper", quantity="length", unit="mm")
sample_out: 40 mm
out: 54.6 mm
